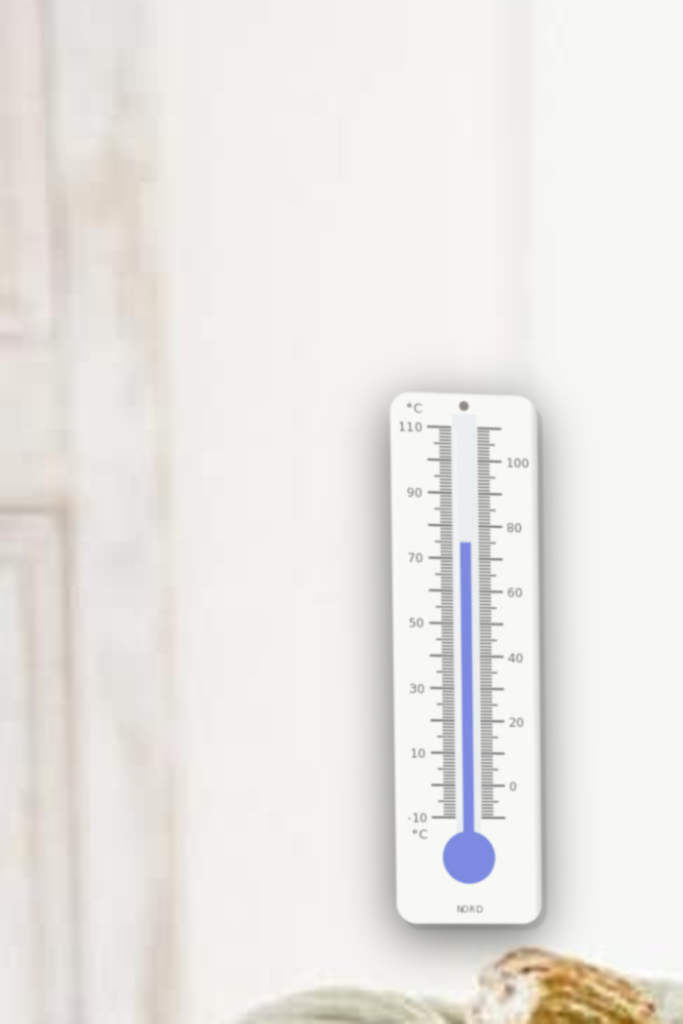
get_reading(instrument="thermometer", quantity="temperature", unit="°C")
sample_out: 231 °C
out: 75 °C
